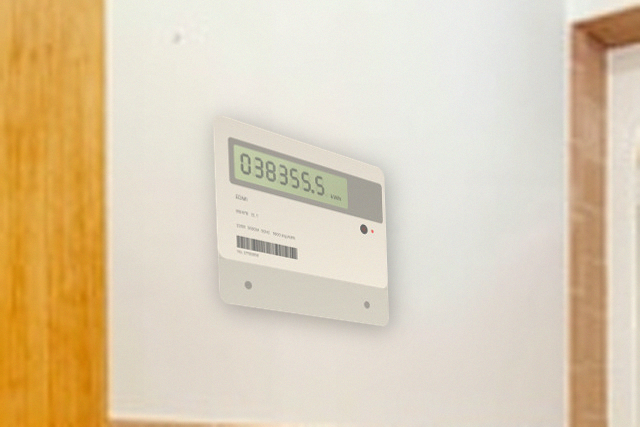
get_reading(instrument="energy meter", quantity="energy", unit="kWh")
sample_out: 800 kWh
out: 38355.5 kWh
